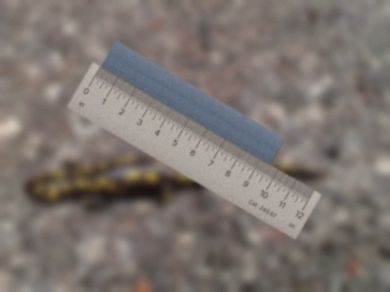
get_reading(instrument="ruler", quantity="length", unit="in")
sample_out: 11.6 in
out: 9.5 in
